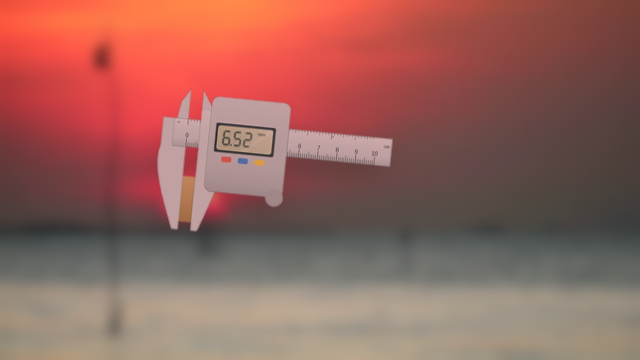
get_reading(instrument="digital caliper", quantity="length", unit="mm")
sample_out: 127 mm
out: 6.52 mm
